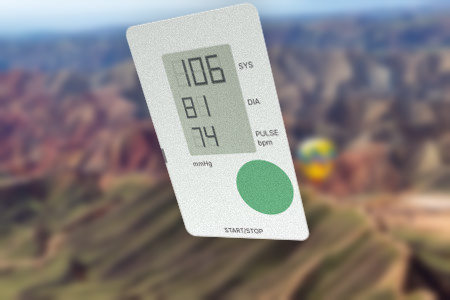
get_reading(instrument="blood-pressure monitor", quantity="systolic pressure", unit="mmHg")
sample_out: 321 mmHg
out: 106 mmHg
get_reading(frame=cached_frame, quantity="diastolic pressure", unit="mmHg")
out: 81 mmHg
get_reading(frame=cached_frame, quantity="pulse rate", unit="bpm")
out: 74 bpm
